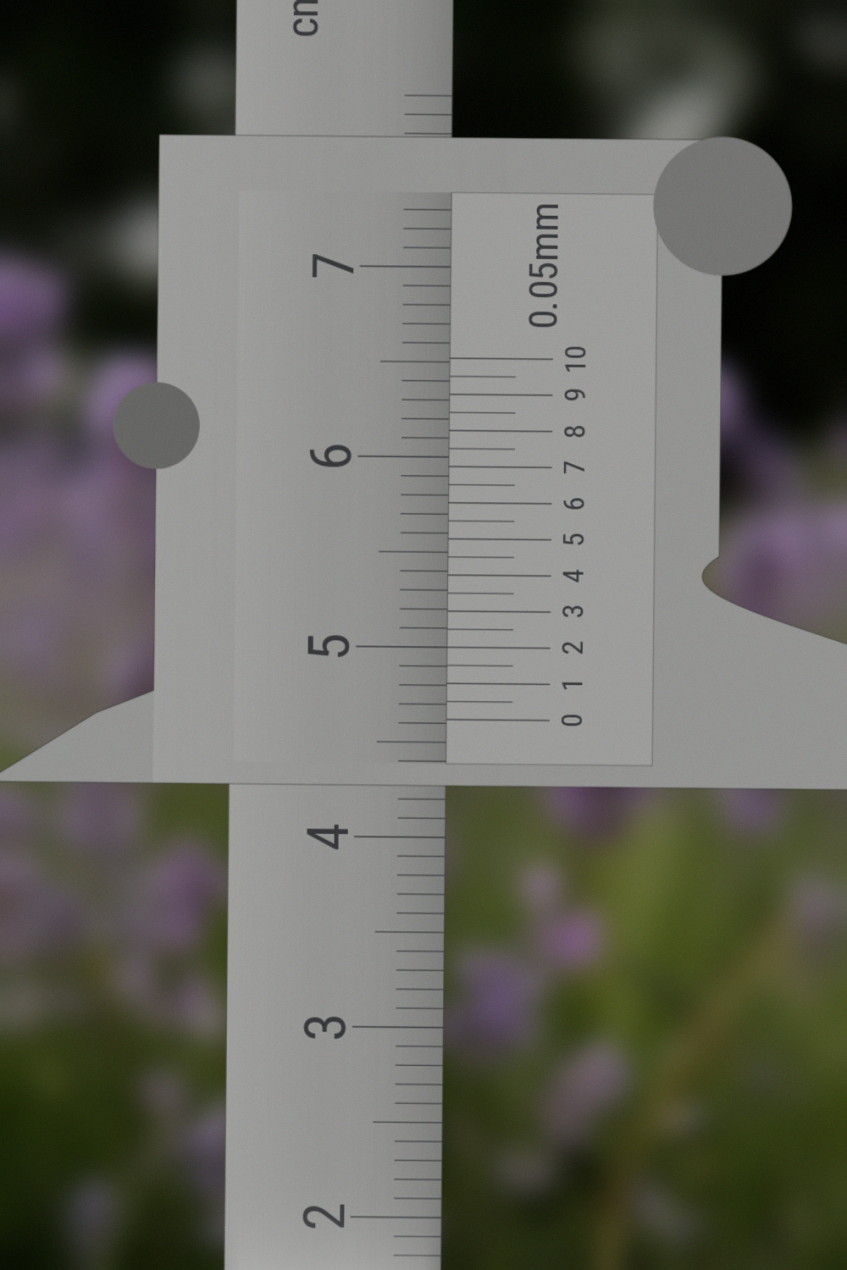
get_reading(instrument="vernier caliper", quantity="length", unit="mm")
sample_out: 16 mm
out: 46.2 mm
